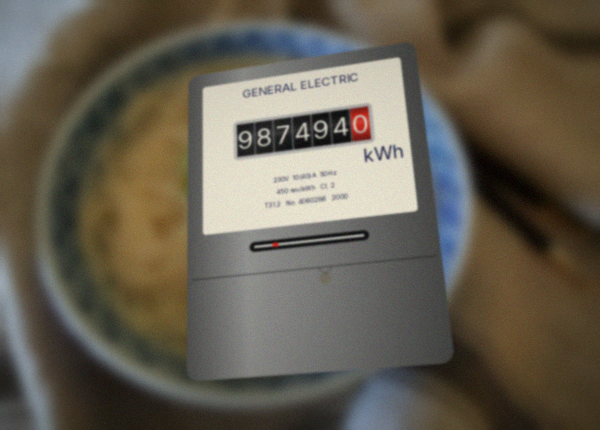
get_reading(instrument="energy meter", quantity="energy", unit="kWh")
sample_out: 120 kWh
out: 987494.0 kWh
